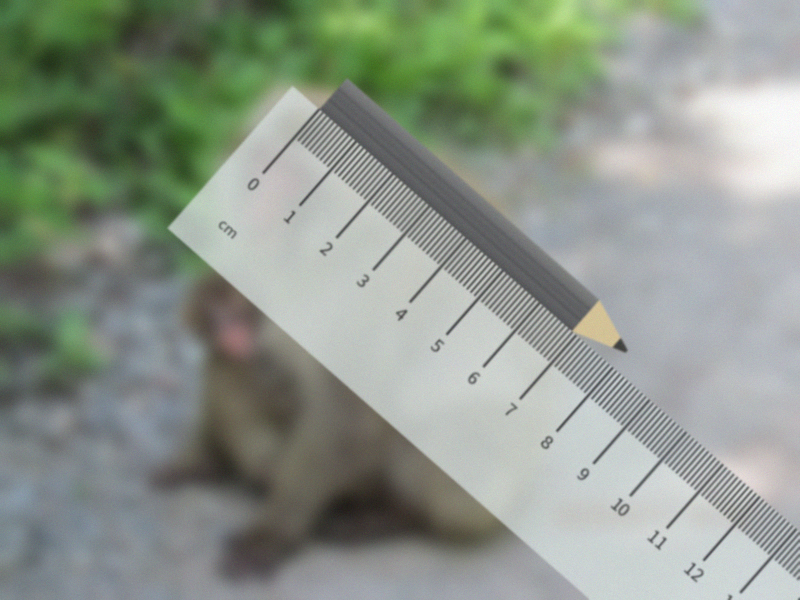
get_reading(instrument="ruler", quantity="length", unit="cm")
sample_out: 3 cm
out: 8 cm
